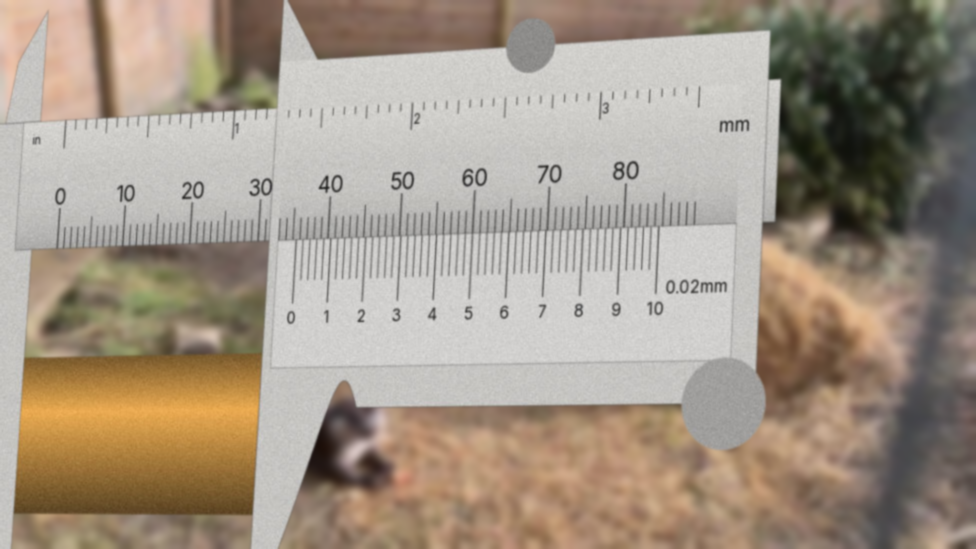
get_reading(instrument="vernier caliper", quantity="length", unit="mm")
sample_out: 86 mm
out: 35.5 mm
